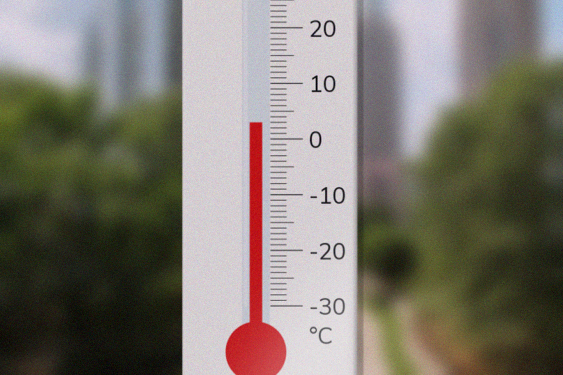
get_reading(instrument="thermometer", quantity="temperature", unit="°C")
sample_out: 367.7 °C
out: 3 °C
